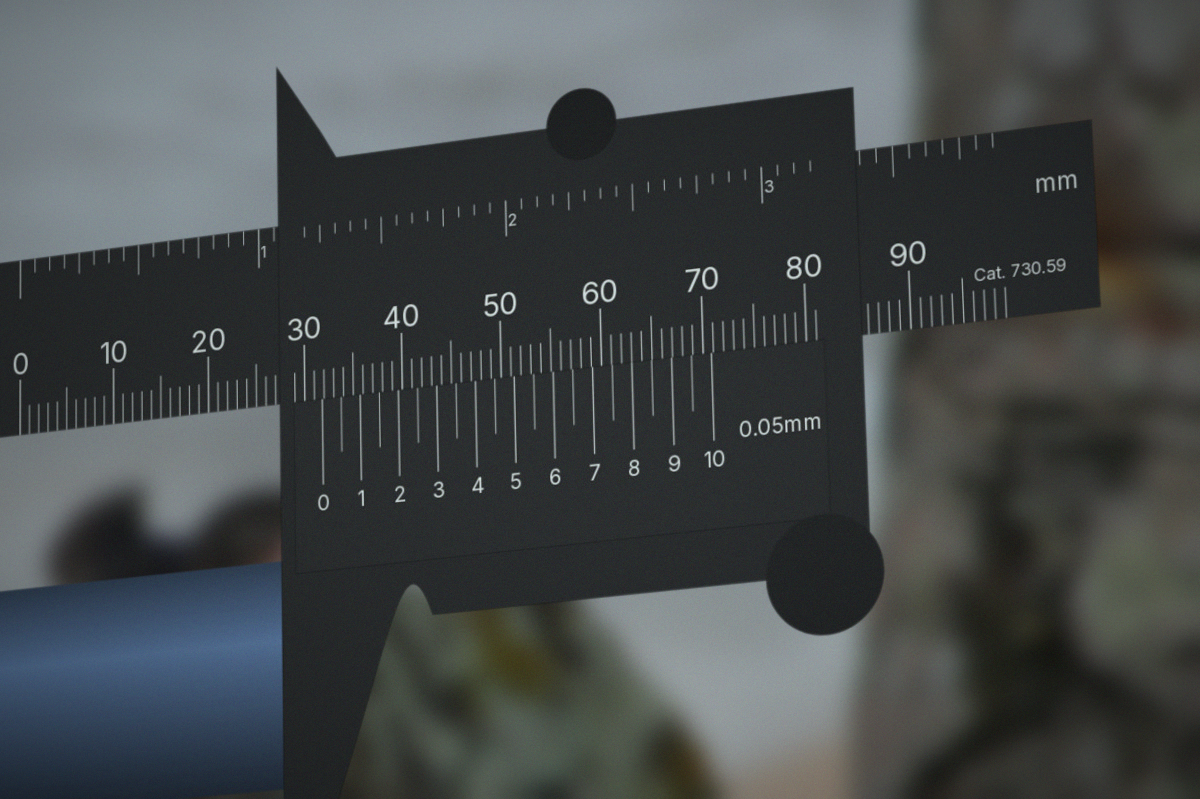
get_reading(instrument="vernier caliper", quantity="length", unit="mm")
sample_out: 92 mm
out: 31.8 mm
